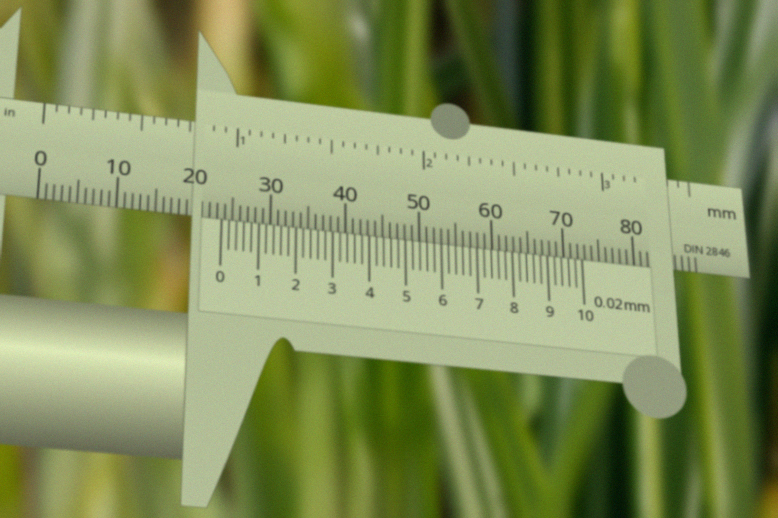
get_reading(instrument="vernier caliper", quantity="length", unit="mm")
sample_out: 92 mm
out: 23.6 mm
